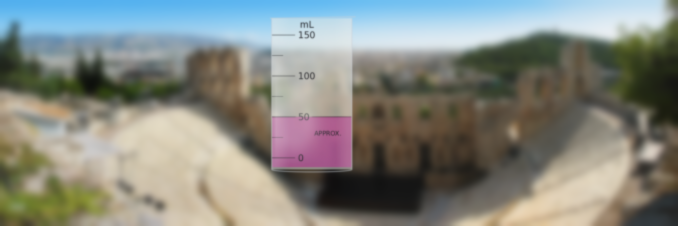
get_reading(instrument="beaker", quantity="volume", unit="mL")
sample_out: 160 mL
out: 50 mL
